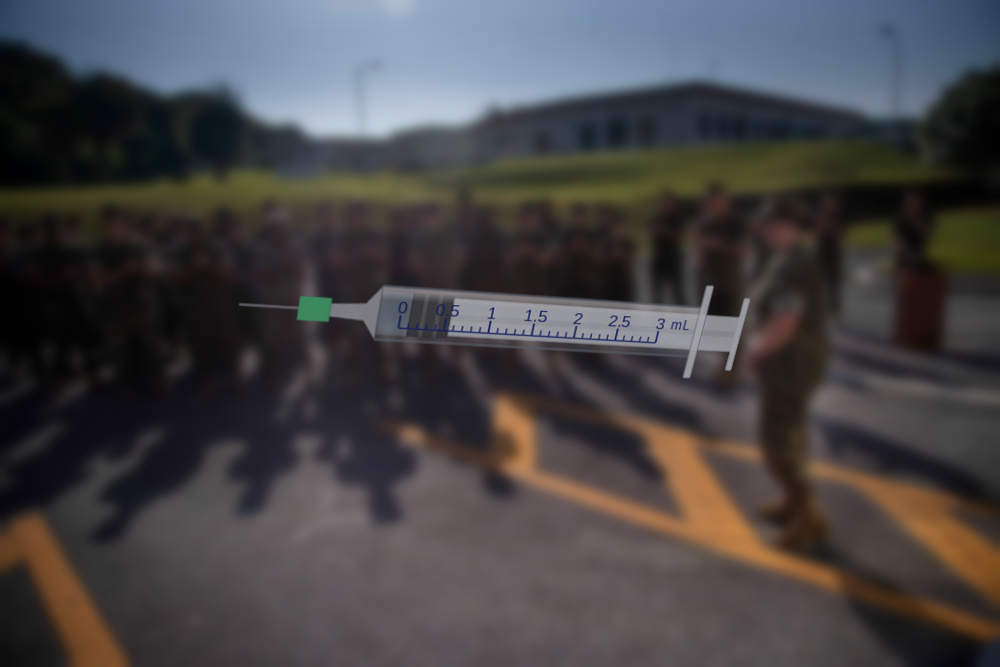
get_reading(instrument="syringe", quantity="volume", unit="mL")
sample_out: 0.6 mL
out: 0.1 mL
